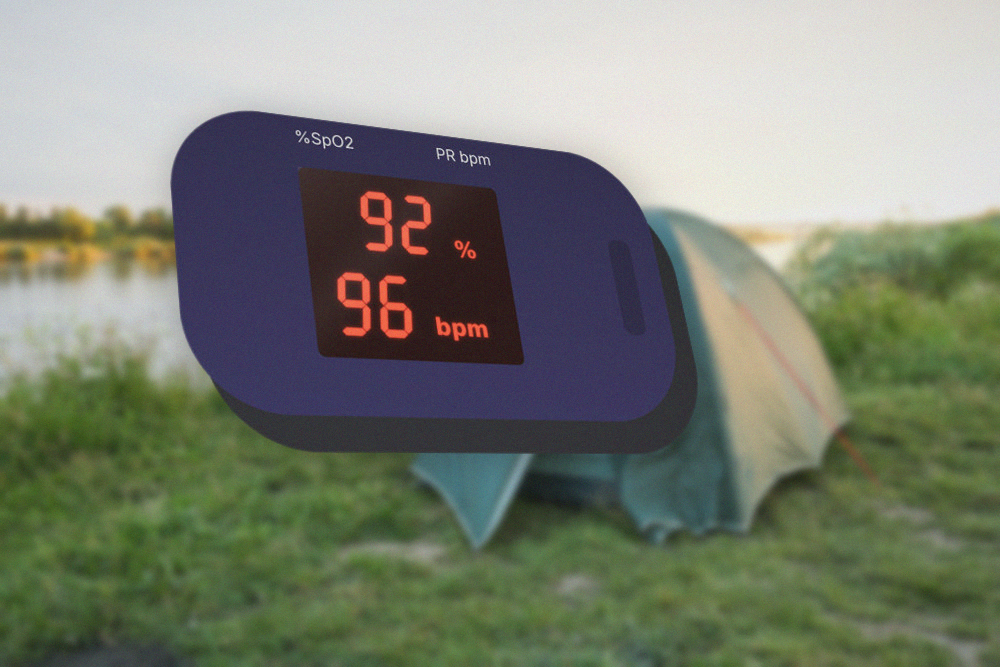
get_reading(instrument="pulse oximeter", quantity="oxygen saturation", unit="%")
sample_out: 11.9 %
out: 92 %
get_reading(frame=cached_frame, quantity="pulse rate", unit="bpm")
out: 96 bpm
